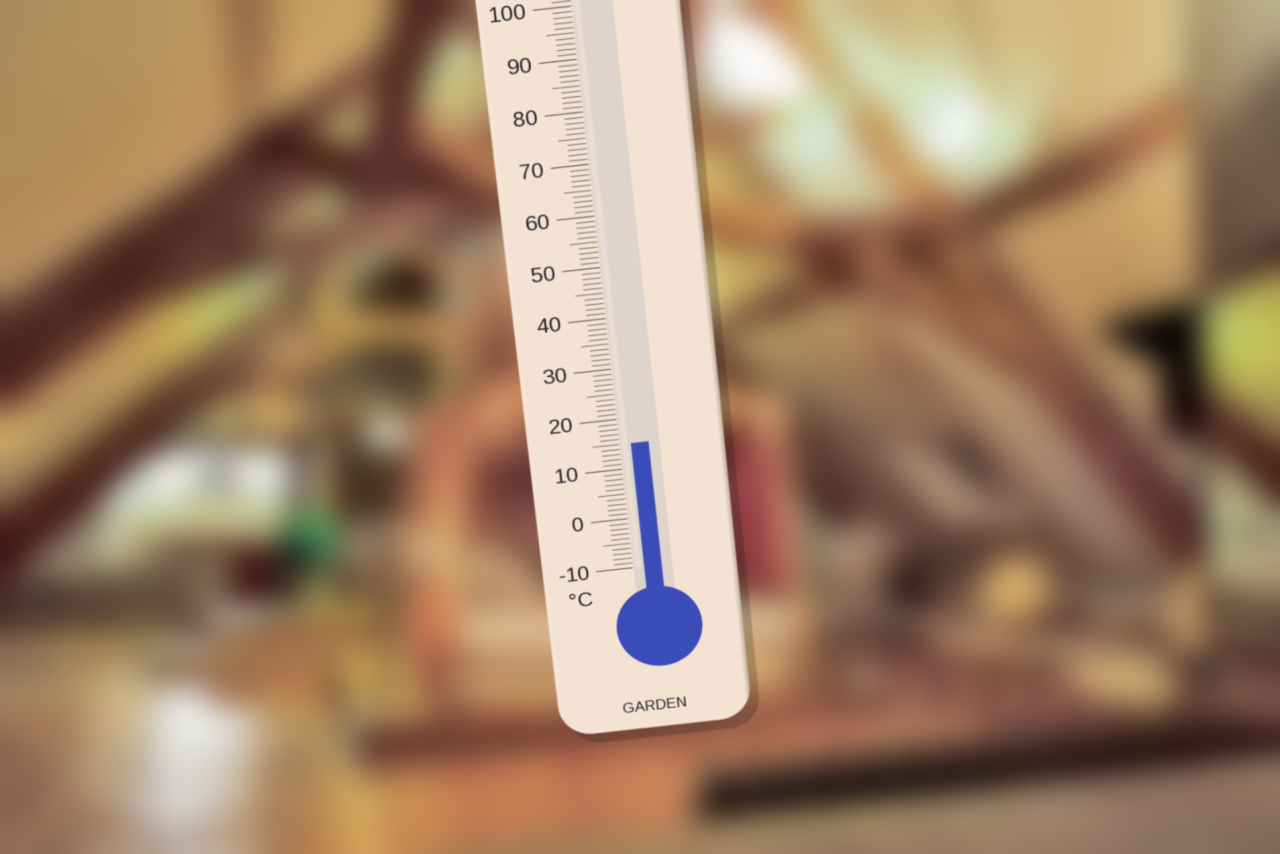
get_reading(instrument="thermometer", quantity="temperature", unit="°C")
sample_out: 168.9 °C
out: 15 °C
